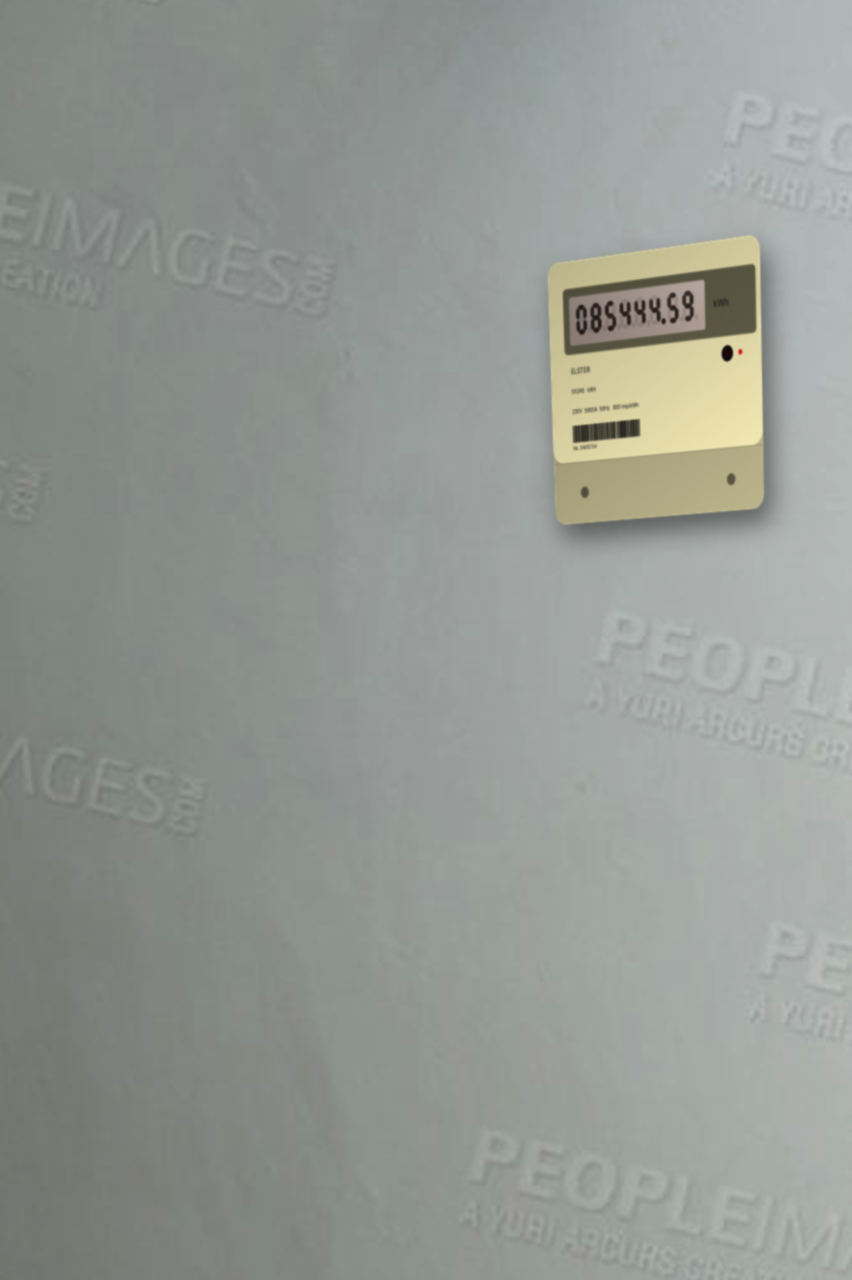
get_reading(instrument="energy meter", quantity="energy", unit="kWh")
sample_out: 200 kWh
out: 85444.59 kWh
